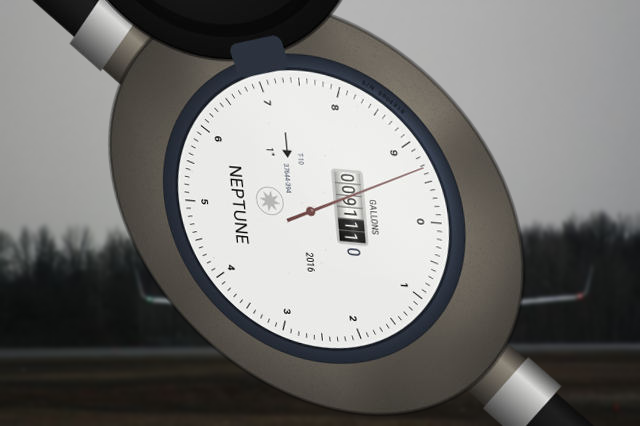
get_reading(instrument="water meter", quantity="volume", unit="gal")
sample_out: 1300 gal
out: 91109.3 gal
